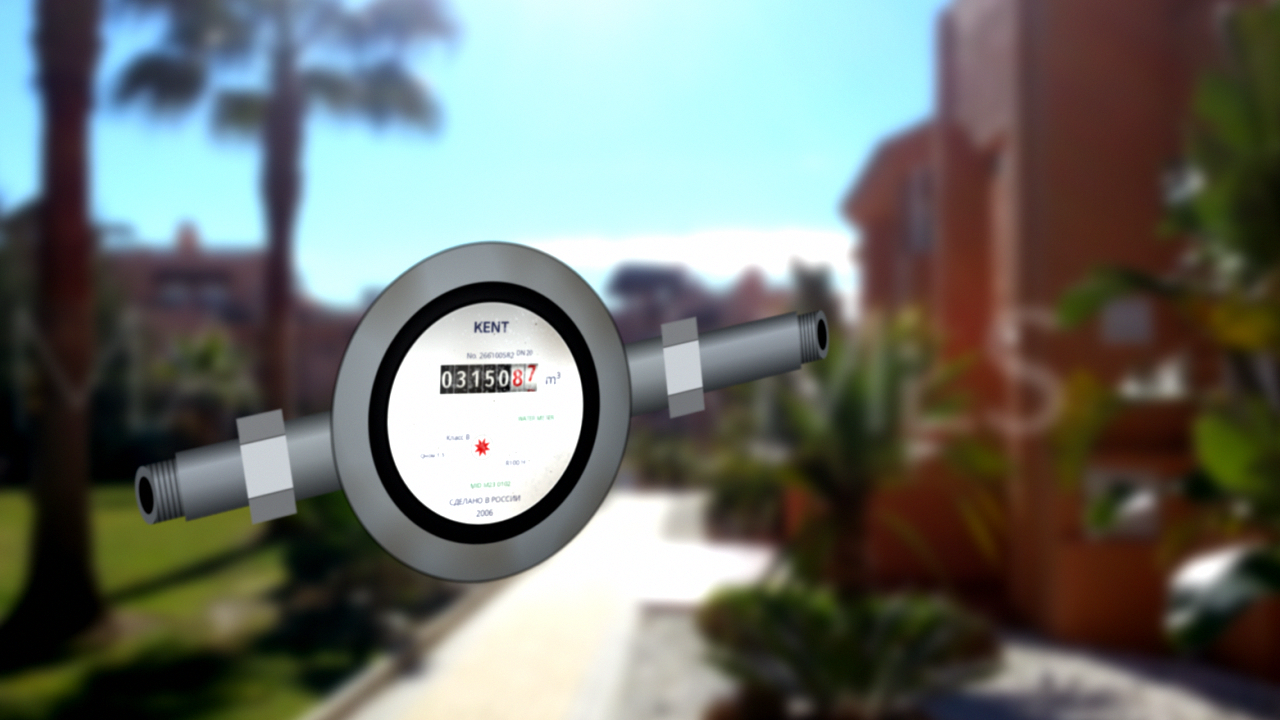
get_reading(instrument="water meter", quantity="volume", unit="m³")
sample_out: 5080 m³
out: 3150.87 m³
